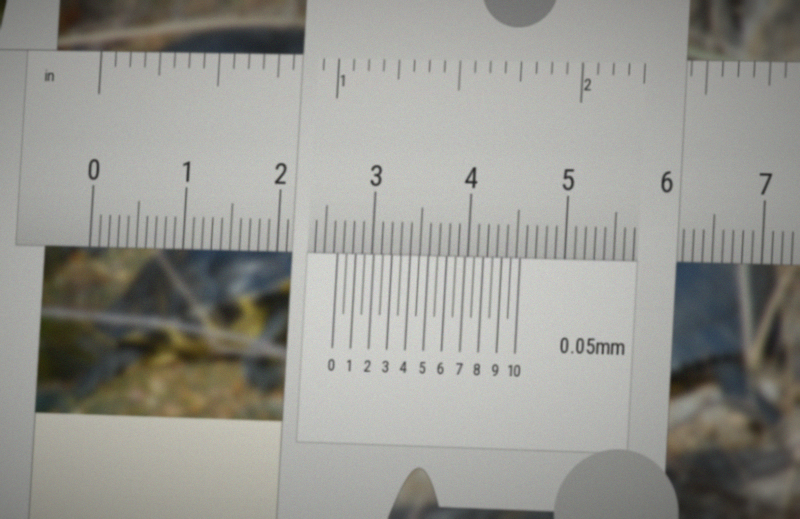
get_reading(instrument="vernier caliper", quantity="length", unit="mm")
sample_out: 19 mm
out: 26.4 mm
